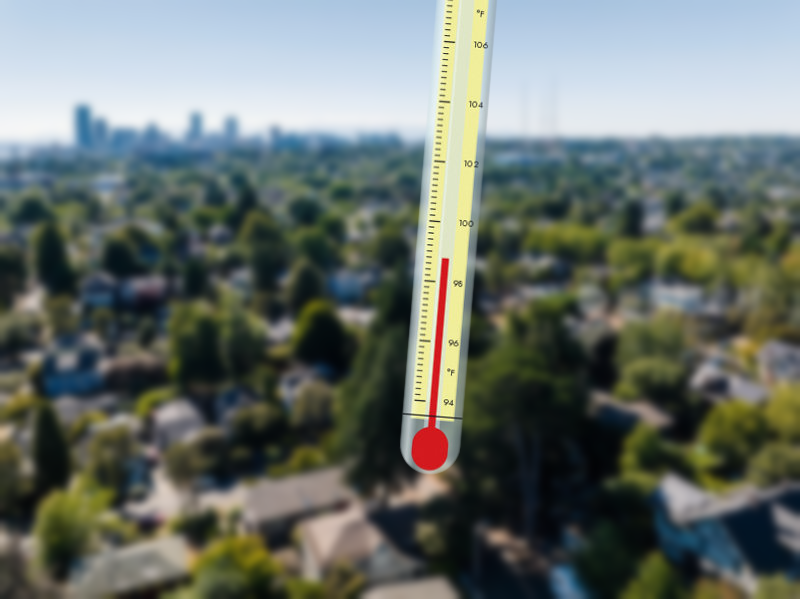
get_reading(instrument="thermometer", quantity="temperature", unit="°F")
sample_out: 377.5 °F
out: 98.8 °F
